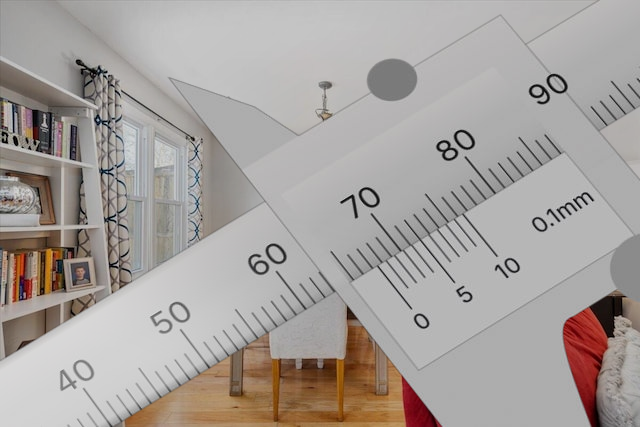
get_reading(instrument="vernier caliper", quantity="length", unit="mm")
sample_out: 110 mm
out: 67.5 mm
